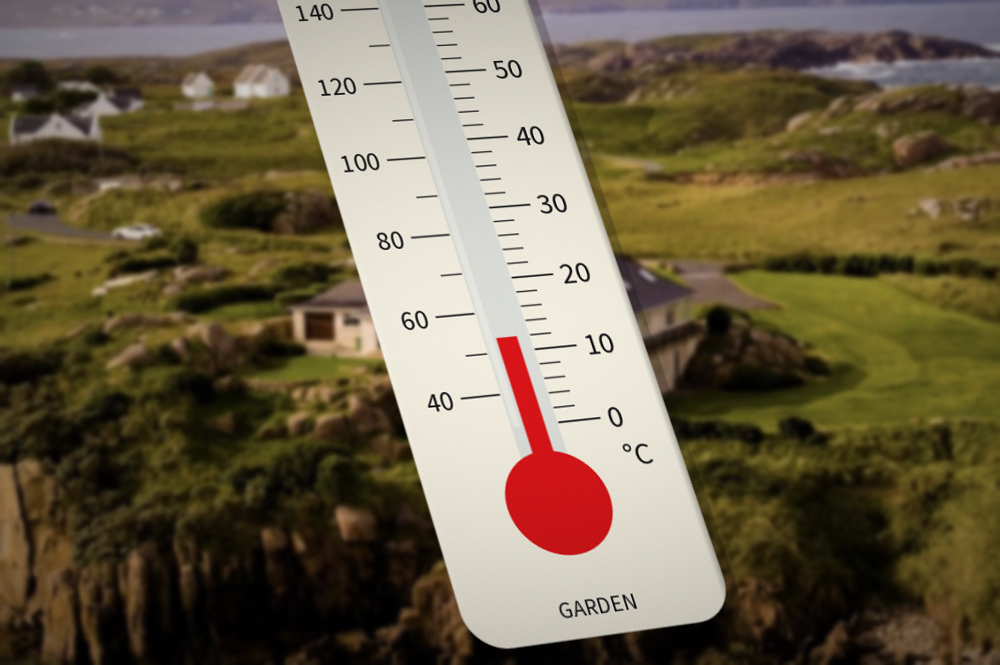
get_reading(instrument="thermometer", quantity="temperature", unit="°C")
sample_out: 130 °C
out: 12 °C
